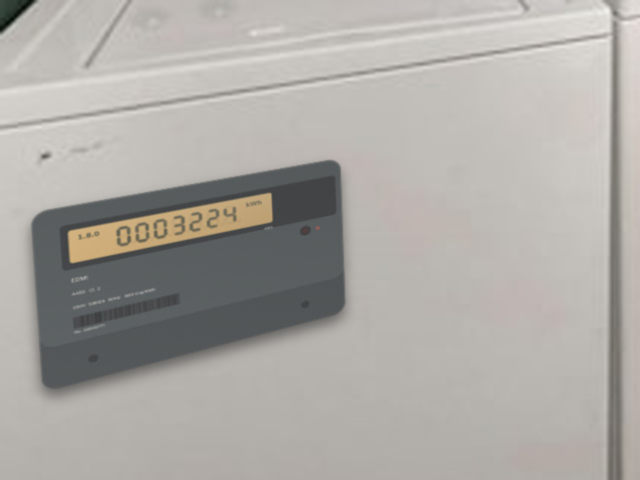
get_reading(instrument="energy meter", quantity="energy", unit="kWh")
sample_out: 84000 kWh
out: 3224 kWh
